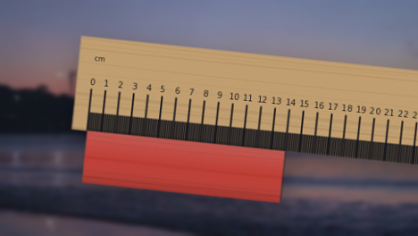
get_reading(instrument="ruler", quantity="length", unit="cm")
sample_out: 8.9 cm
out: 14 cm
